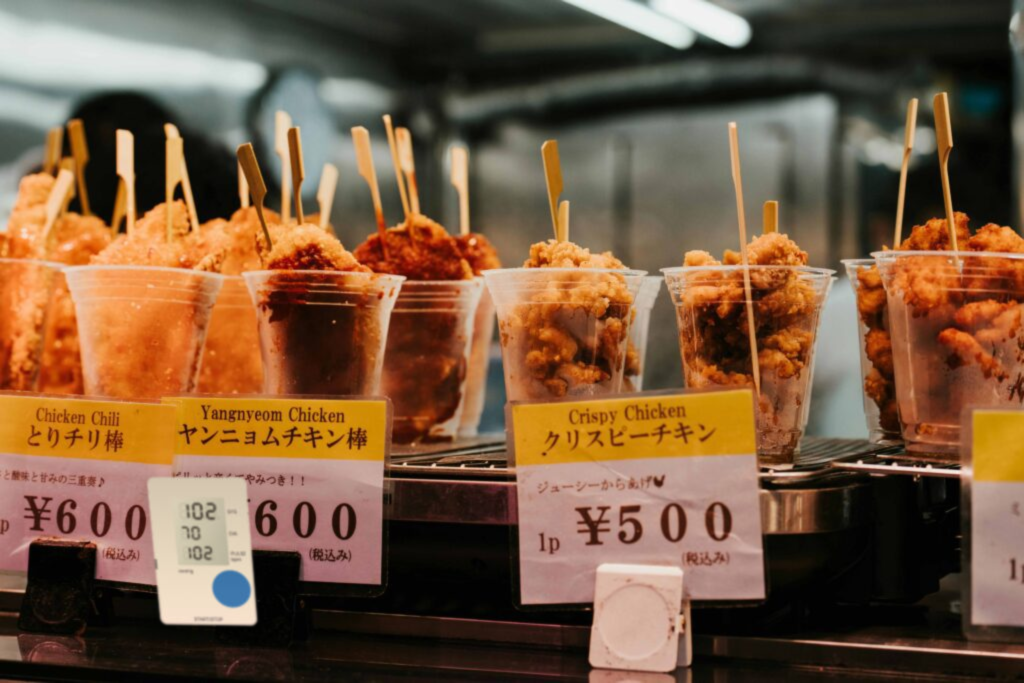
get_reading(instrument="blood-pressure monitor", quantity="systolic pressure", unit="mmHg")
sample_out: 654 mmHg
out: 102 mmHg
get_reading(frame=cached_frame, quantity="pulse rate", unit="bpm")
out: 102 bpm
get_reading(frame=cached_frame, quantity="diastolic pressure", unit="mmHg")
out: 70 mmHg
